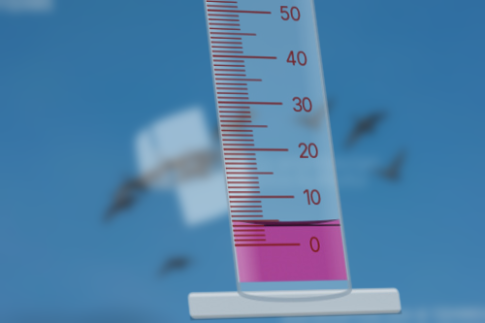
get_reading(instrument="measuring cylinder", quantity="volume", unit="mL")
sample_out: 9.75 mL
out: 4 mL
